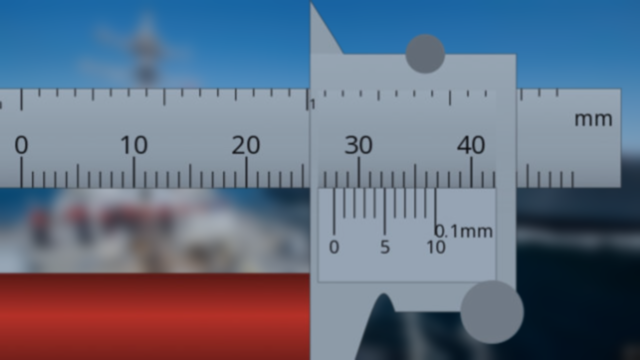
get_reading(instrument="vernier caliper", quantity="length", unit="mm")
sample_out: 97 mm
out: 27.8 mm
